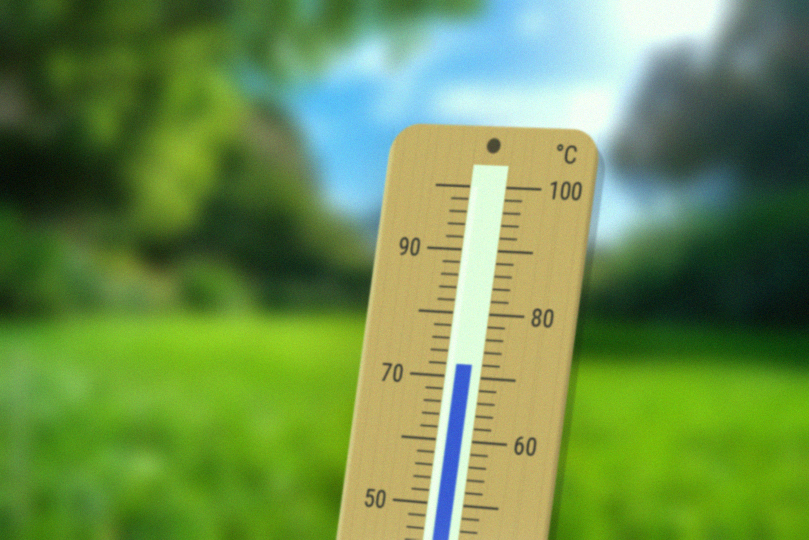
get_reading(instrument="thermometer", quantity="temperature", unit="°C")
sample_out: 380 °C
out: 72 °C
